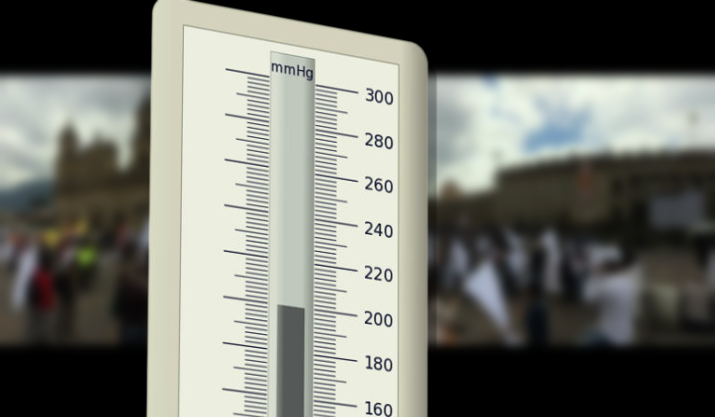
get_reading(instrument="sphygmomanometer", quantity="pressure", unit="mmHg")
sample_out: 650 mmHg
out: 200 mmHg
